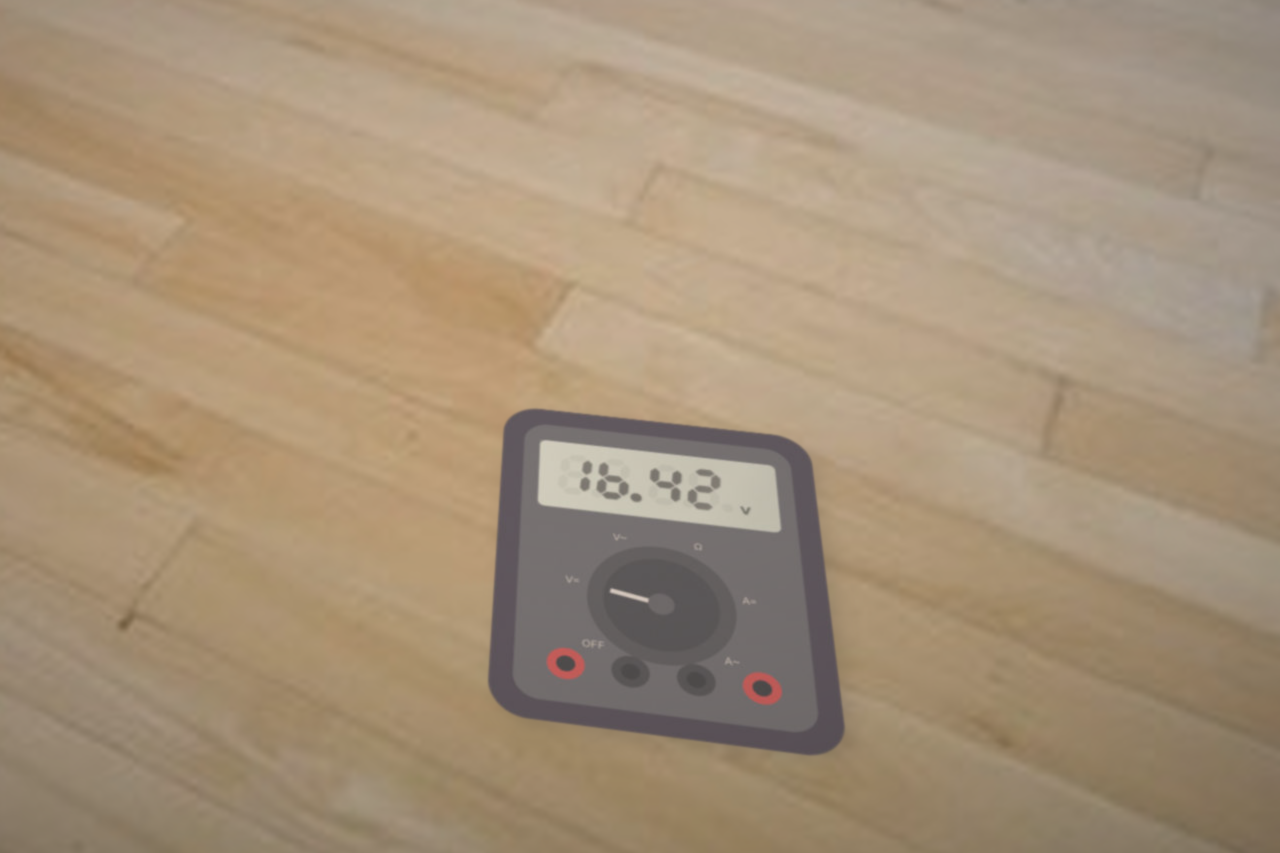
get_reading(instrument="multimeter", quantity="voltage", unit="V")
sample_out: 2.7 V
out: 16.42 V
